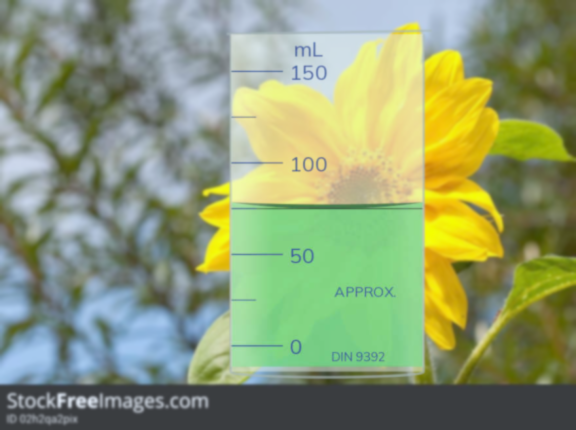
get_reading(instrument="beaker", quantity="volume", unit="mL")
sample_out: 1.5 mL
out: 75 mL
